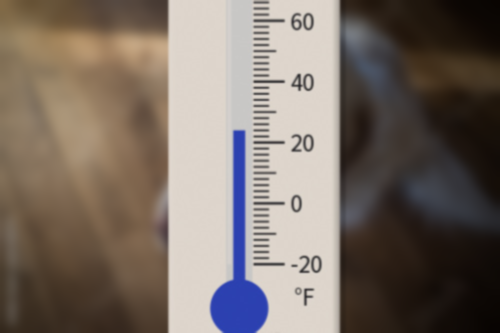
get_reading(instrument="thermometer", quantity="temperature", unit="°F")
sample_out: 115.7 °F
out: 24 °F
